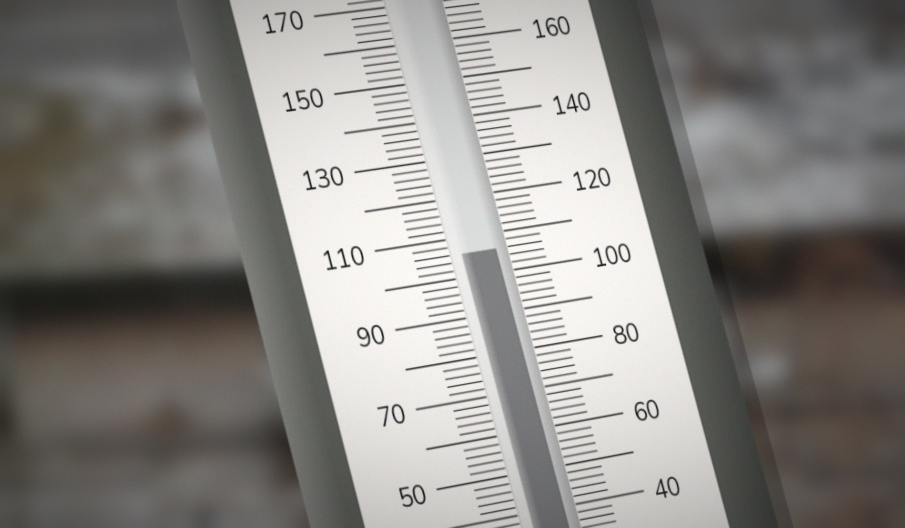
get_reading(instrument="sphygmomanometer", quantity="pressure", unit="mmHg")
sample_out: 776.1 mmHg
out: 106 mmHg
